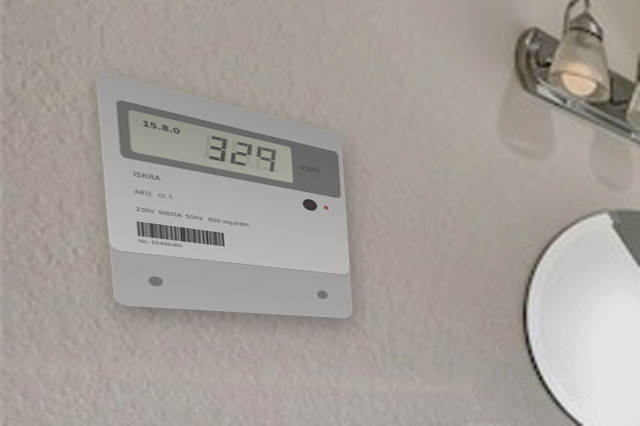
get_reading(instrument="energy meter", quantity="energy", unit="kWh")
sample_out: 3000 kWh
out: 329 kWh
